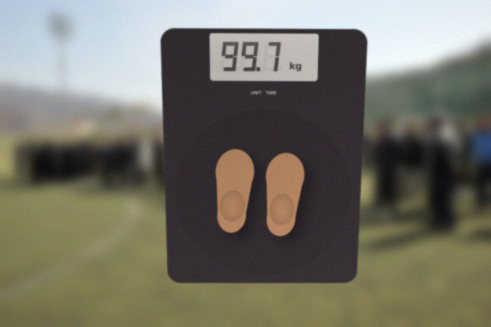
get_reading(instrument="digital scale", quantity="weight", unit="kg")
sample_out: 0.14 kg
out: 99.7 kg
